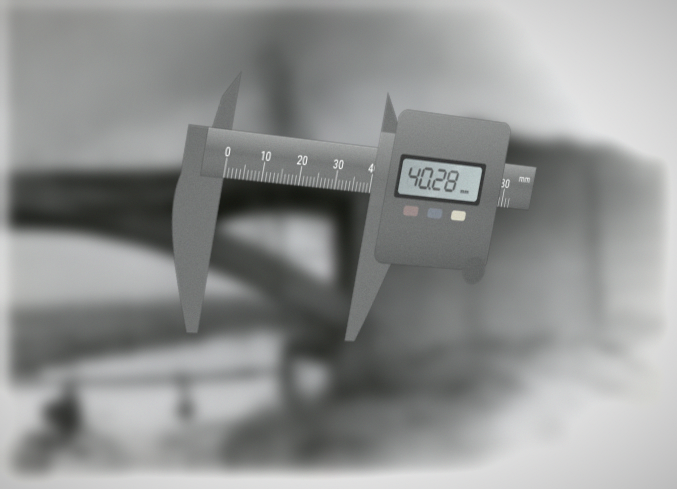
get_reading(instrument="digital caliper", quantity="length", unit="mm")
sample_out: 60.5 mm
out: 40.28 mm
